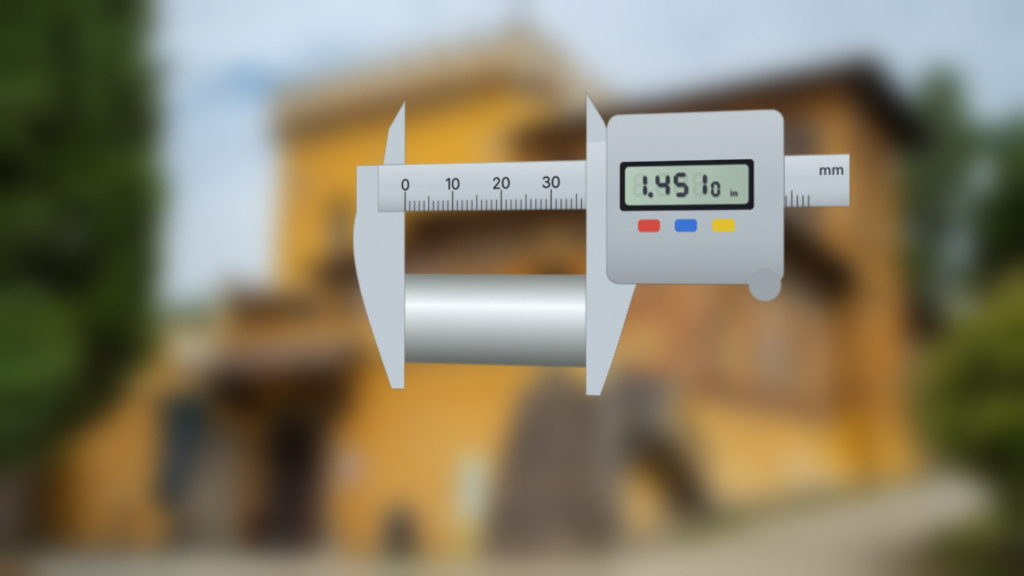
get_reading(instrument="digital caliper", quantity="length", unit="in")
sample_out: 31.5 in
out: 1.4510 in
